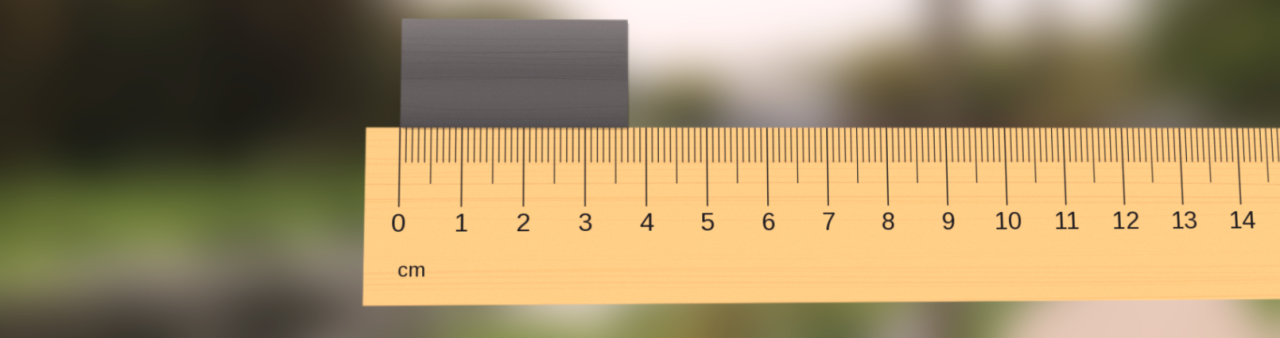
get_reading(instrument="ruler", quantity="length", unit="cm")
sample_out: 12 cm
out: 3.7 cm
